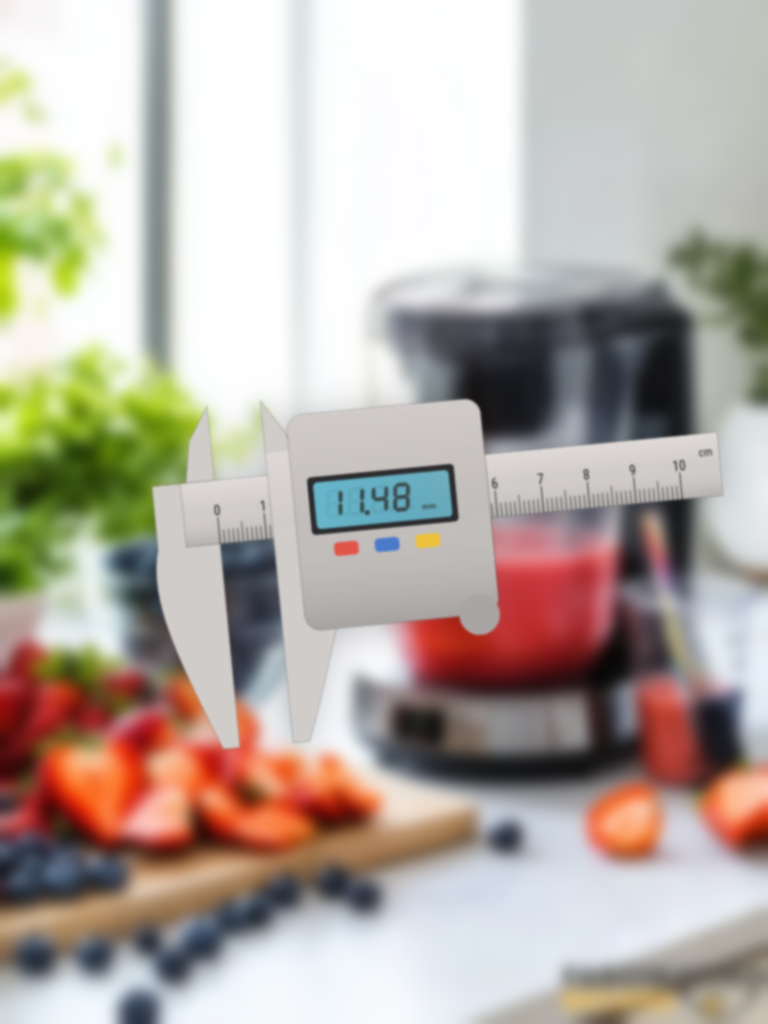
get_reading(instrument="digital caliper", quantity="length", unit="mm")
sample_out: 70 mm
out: 11.48 mm
